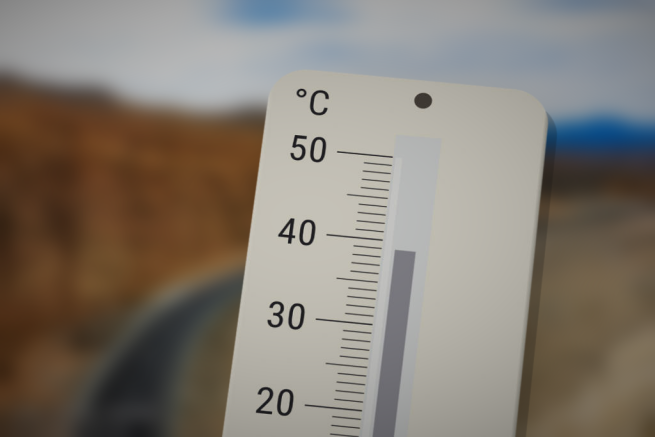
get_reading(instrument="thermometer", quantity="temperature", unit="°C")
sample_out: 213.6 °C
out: 39 °C
